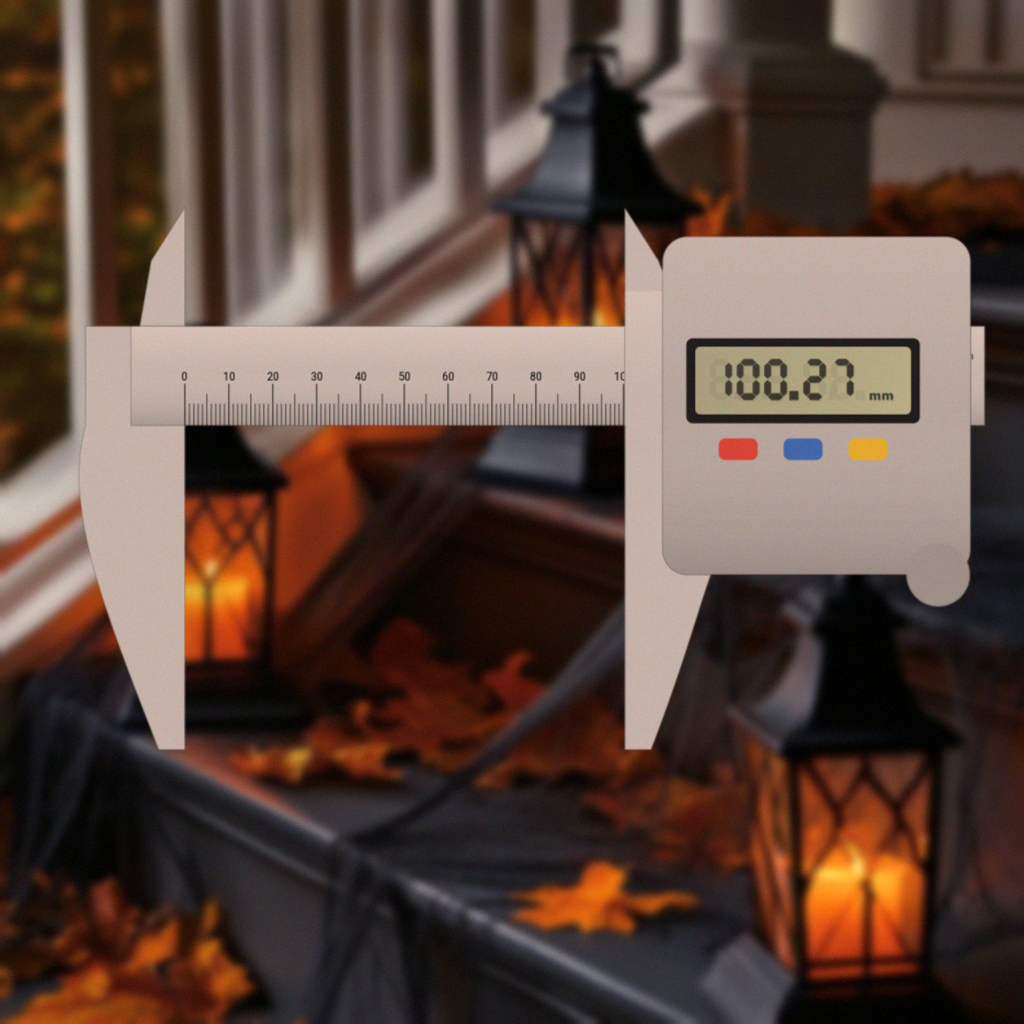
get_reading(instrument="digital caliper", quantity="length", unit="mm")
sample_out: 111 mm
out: 100.27 mm
